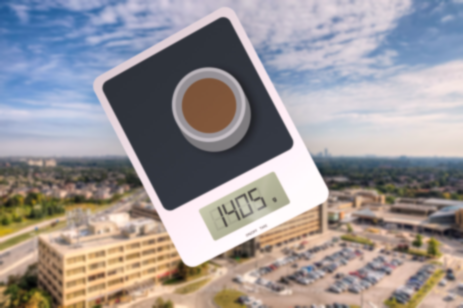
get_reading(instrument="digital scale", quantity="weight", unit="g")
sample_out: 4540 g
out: 1405 g
